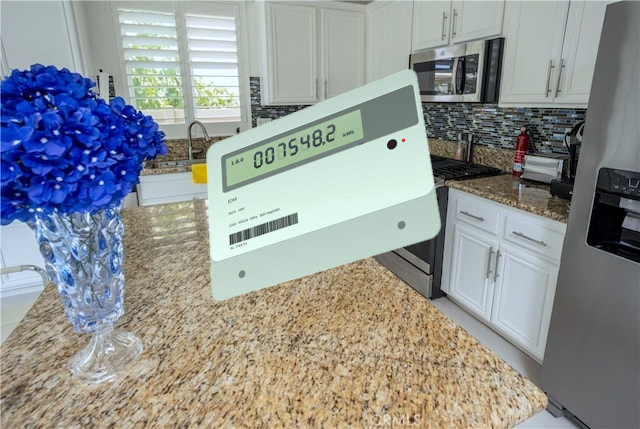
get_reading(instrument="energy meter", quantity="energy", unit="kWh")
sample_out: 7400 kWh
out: 7548.2 kWh
